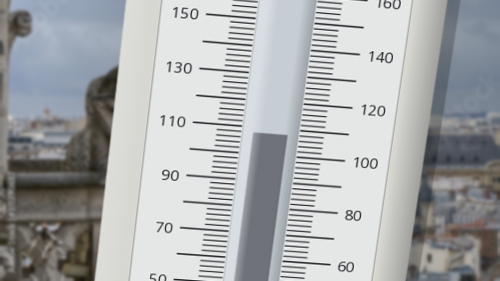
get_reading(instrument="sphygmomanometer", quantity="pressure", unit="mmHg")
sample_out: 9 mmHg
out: 108 mmHg
